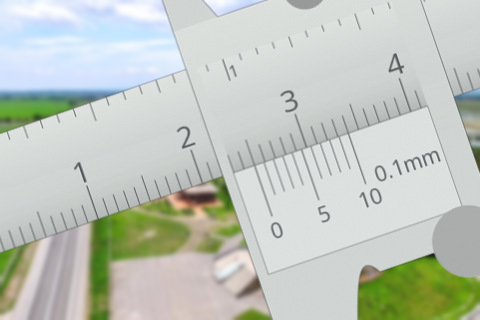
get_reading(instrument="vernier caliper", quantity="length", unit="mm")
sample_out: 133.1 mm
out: 25.0 mm
